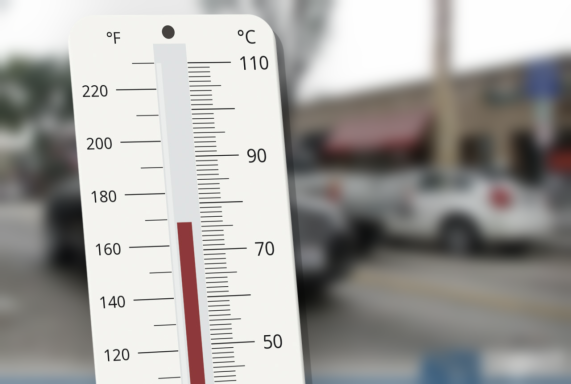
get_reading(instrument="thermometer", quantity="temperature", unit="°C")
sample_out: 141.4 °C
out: 76 °C
